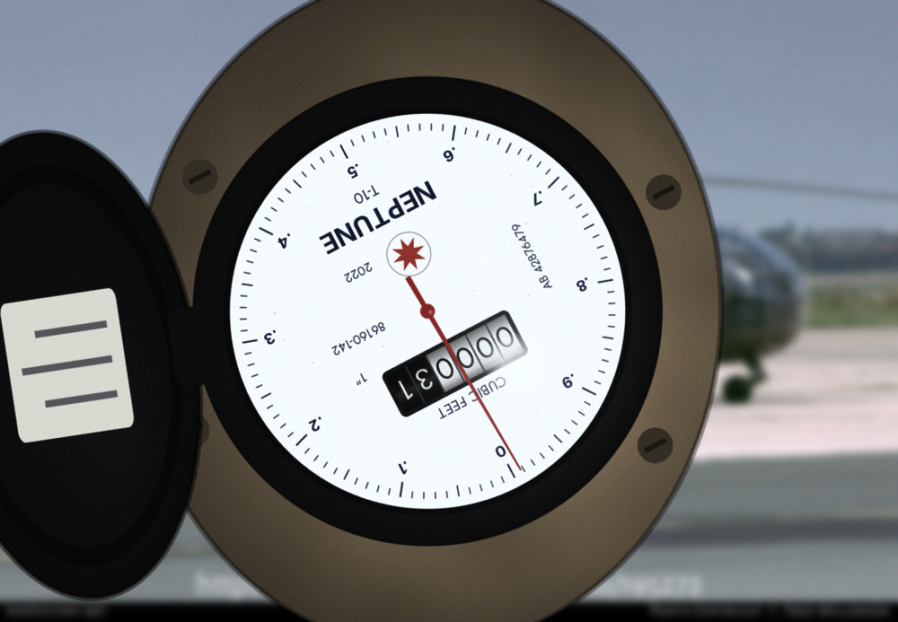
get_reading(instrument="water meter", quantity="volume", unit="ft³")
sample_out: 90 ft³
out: 30.99 ft³
